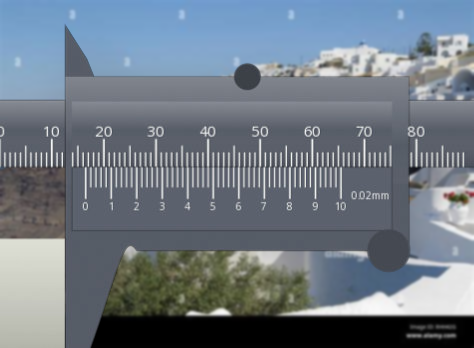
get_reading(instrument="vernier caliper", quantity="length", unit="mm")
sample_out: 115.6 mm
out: 16.5 mm
